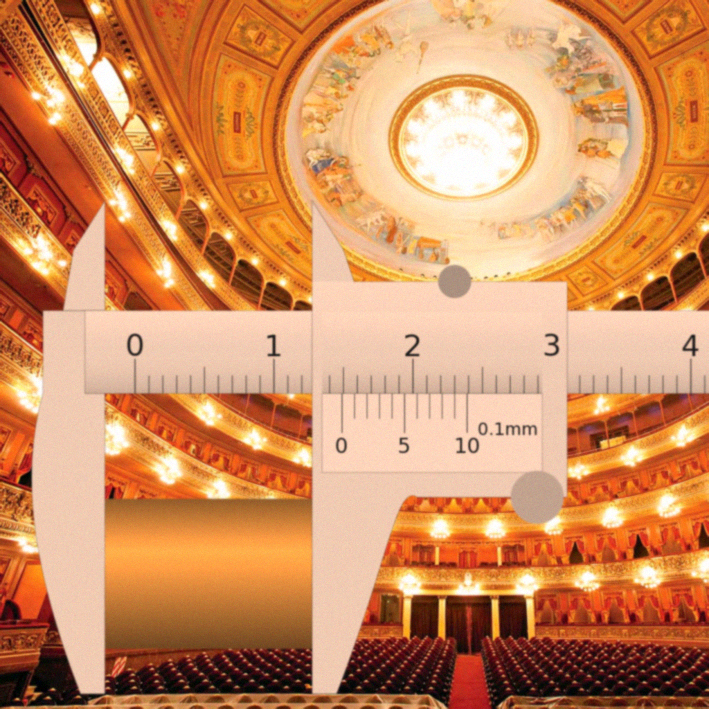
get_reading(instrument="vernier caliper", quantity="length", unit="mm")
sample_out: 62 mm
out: 14.9 mm
